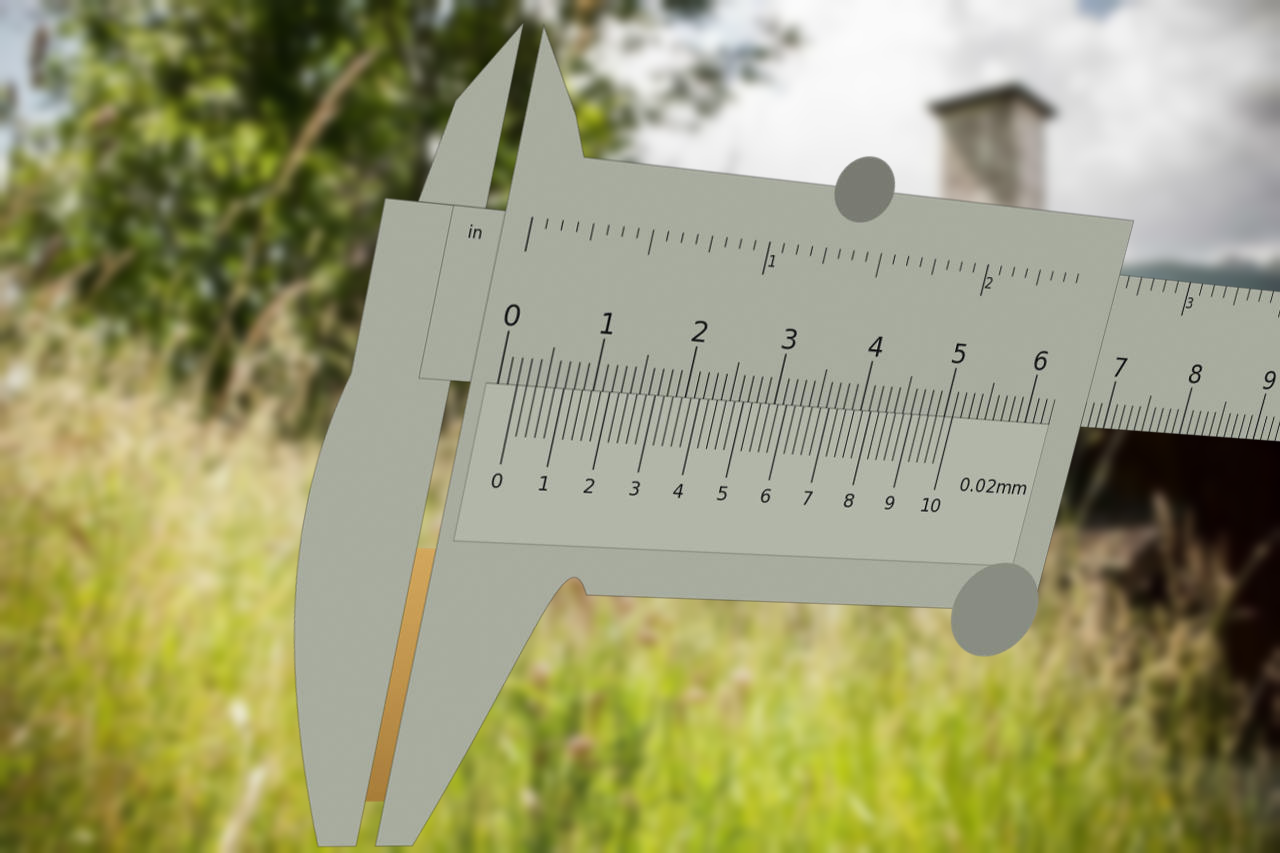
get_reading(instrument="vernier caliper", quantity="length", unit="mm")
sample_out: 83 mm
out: 2.0 mm
